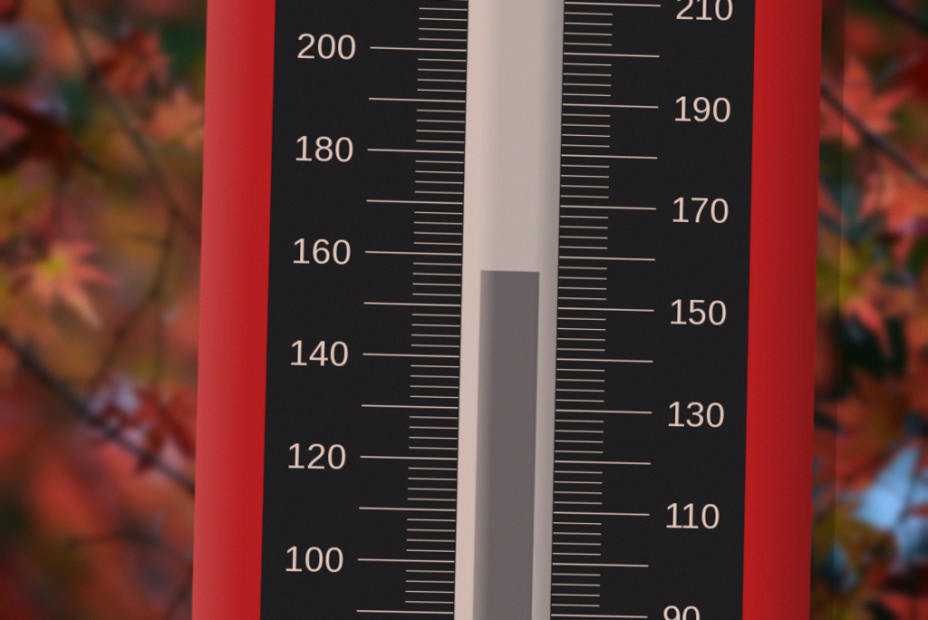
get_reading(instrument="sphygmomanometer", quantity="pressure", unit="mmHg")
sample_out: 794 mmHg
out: 157 mmHg
